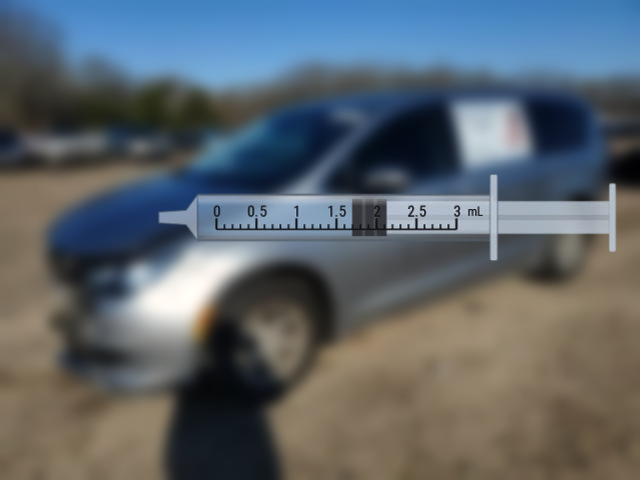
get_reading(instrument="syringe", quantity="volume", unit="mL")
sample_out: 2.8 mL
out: 1.7 mL
